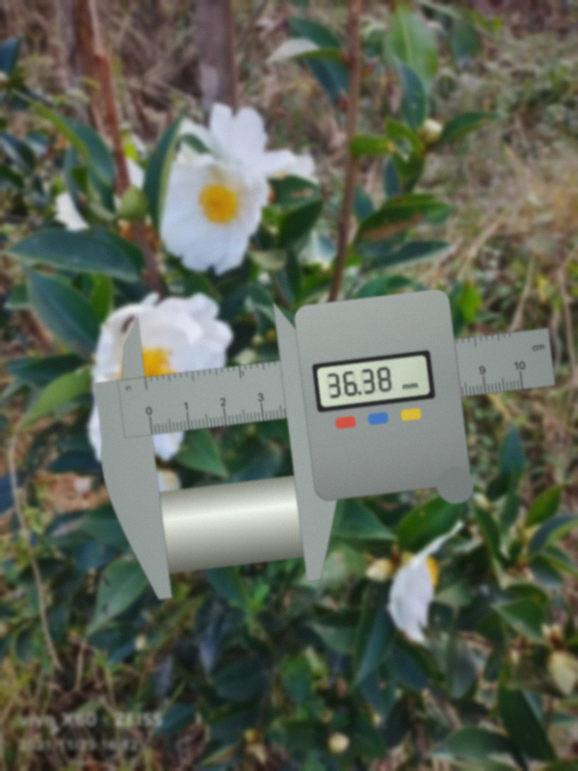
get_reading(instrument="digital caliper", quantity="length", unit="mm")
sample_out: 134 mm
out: 36.38 mm
